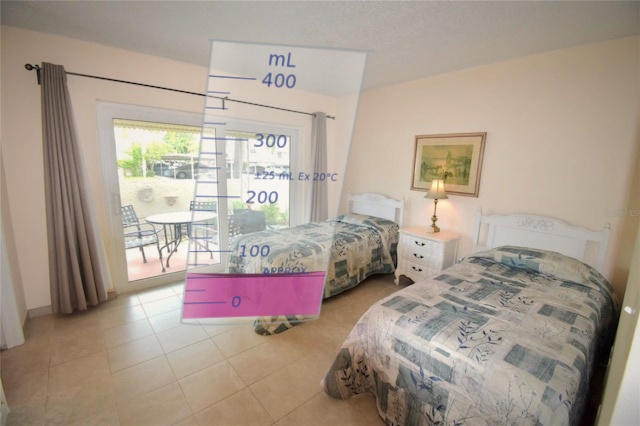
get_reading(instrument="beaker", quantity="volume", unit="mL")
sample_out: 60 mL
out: 50 mL
